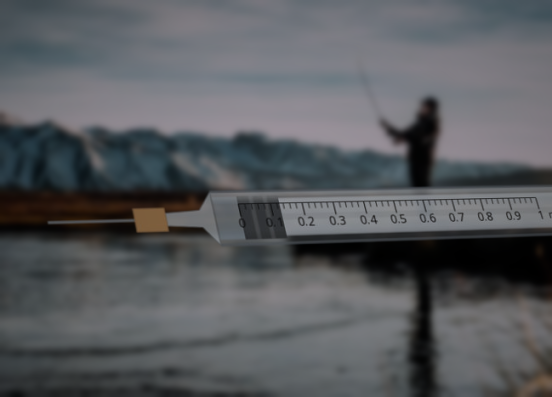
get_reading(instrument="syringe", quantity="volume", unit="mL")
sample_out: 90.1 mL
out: 0 mL
